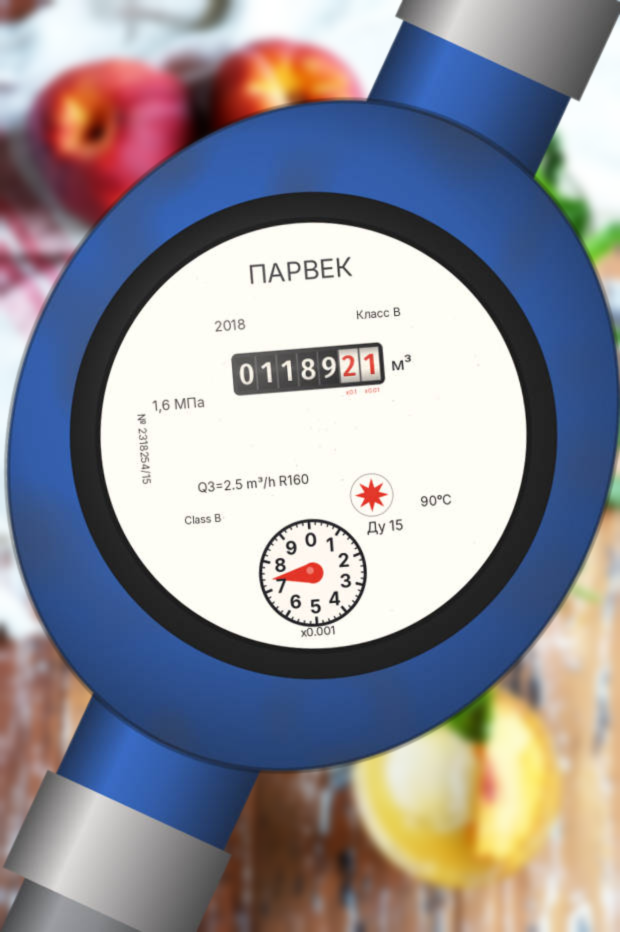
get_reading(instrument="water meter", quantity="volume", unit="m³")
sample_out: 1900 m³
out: 1189.217 m³
